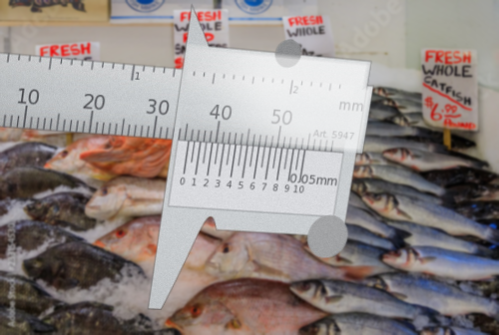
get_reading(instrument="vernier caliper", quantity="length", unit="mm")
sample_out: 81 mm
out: 35.6 mm
